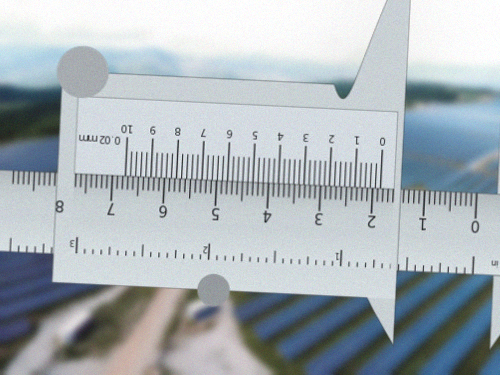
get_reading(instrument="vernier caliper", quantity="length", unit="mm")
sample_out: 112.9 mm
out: 18.5 mm
